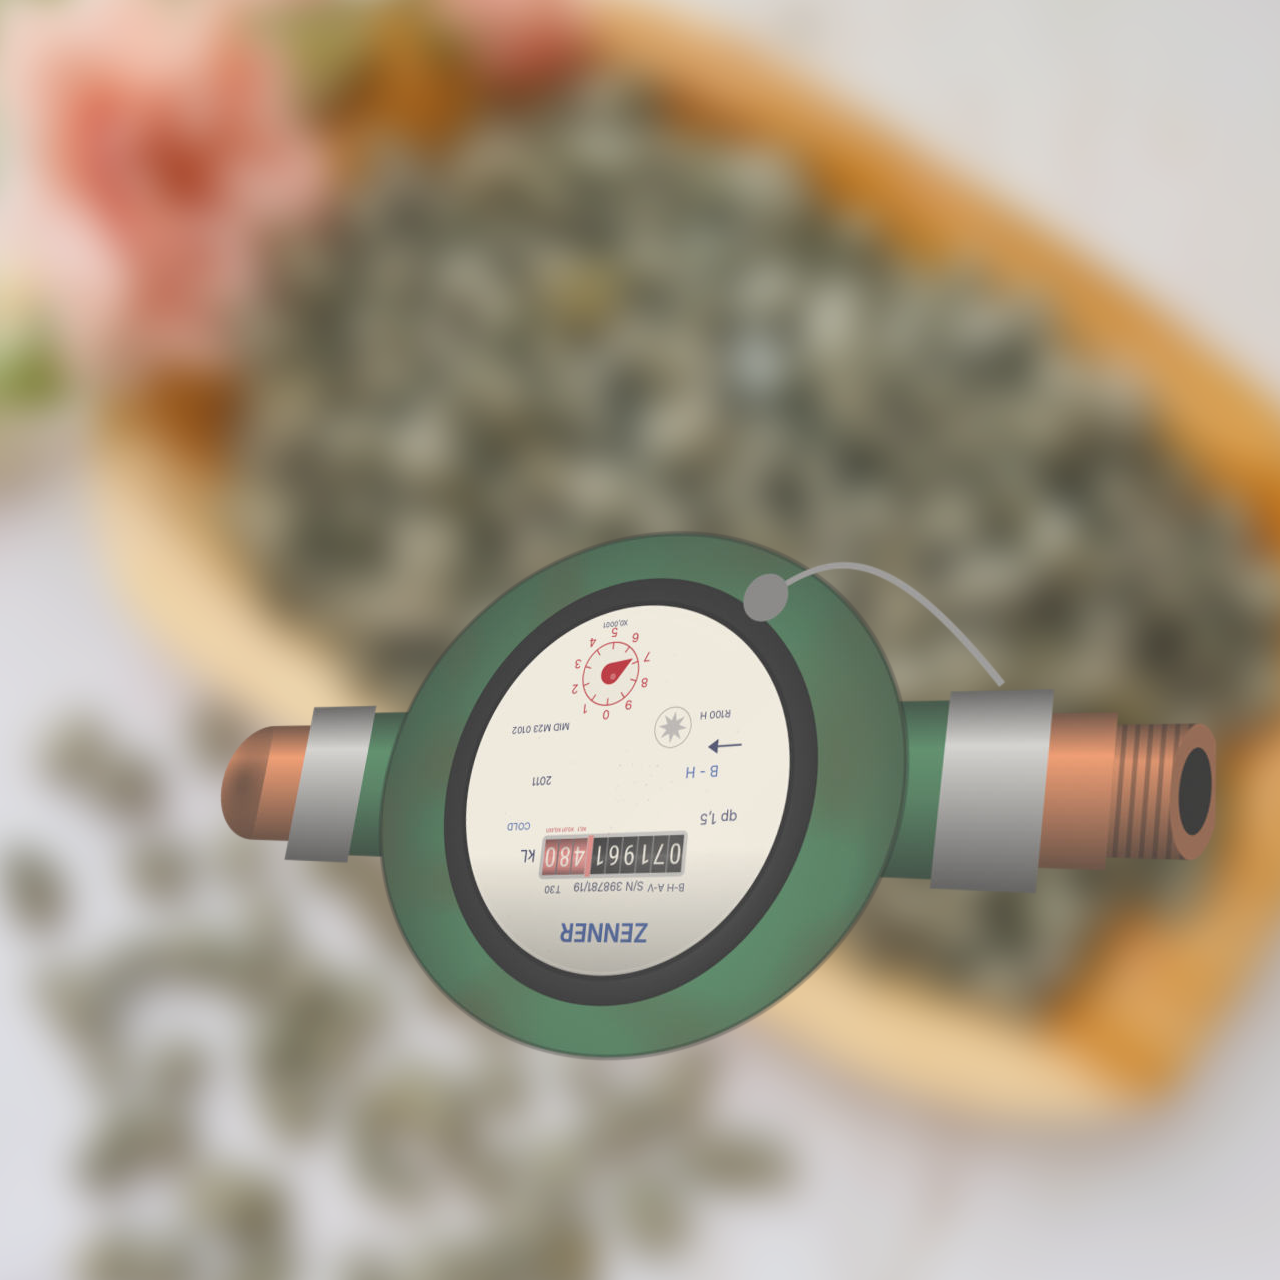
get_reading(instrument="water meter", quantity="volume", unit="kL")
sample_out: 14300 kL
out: 71961.4806 kL
